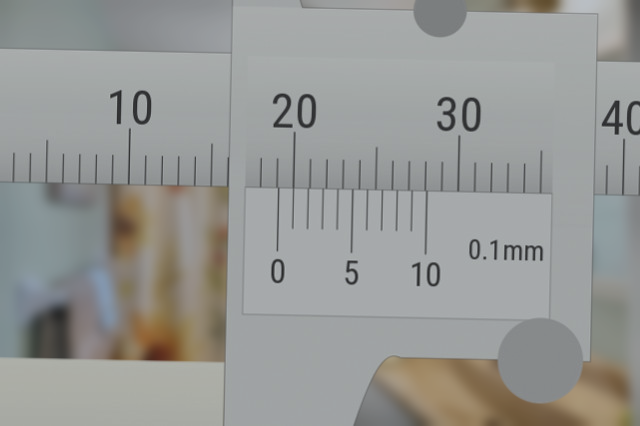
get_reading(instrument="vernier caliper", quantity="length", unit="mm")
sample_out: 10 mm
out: 19.1 mm
